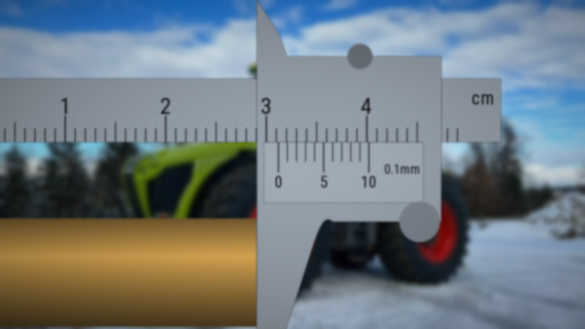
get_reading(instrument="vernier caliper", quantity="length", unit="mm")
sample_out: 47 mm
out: 31.2 mm
